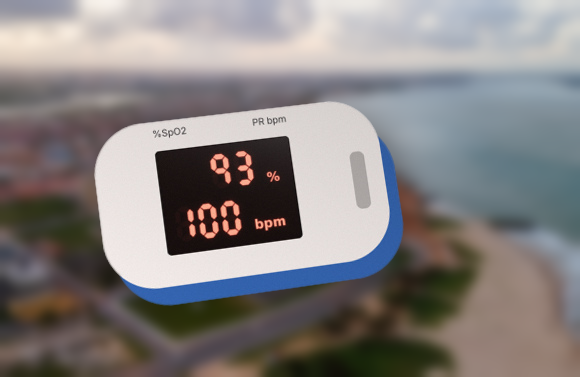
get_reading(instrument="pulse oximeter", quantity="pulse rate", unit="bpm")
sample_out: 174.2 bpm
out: 100 bpm
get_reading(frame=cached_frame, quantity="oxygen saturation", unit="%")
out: 93 %
